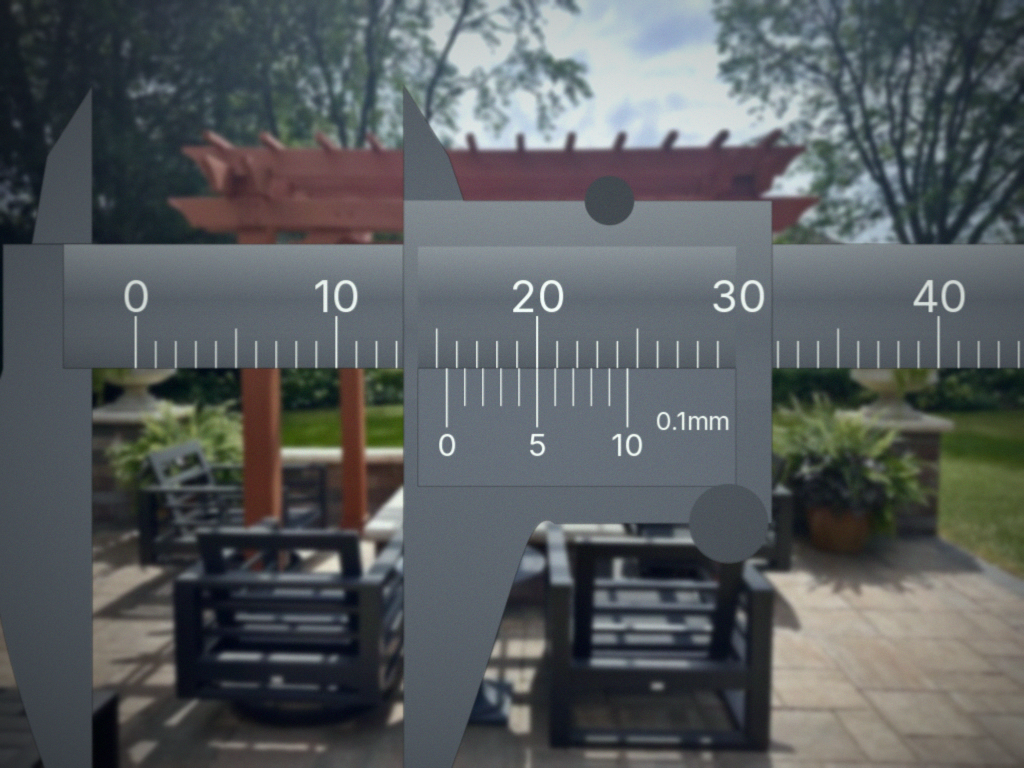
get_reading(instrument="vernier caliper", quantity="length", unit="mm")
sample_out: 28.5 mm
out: 15.5 mm
